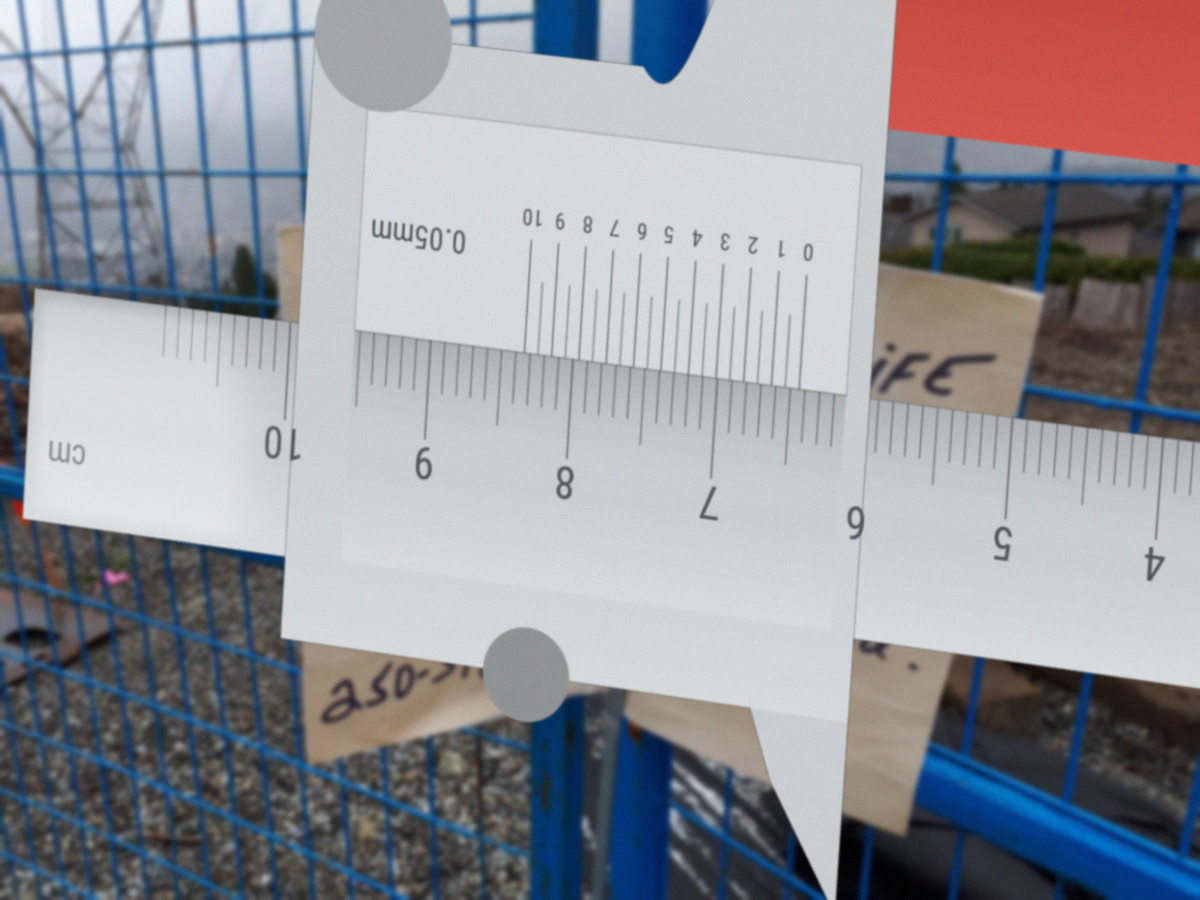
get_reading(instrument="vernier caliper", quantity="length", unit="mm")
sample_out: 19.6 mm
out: 64.4 mm
